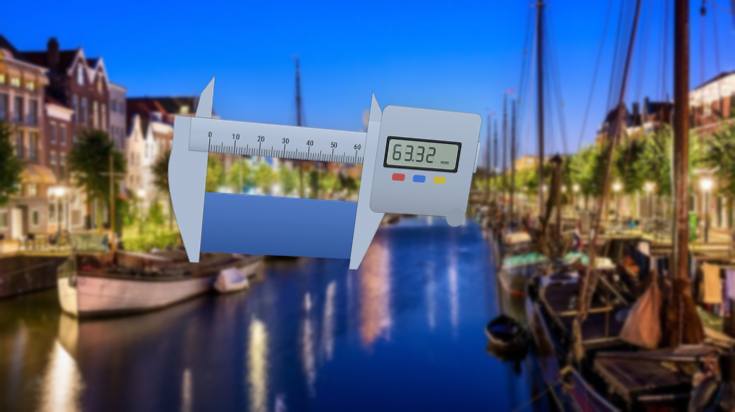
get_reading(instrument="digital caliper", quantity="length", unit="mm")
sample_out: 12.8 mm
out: 63.32 mm
